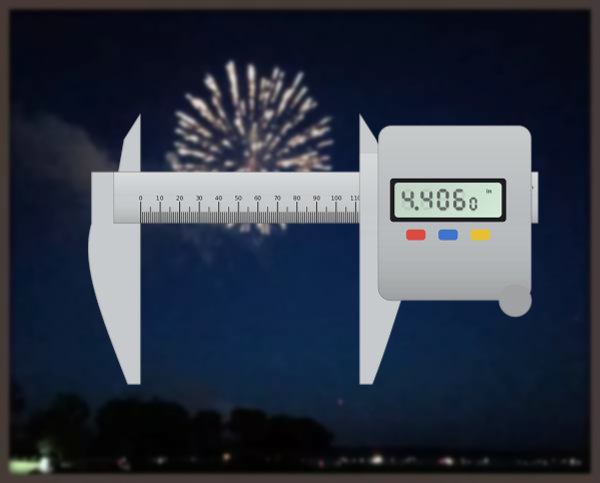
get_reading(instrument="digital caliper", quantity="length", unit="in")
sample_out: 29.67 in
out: 4.4060 in
